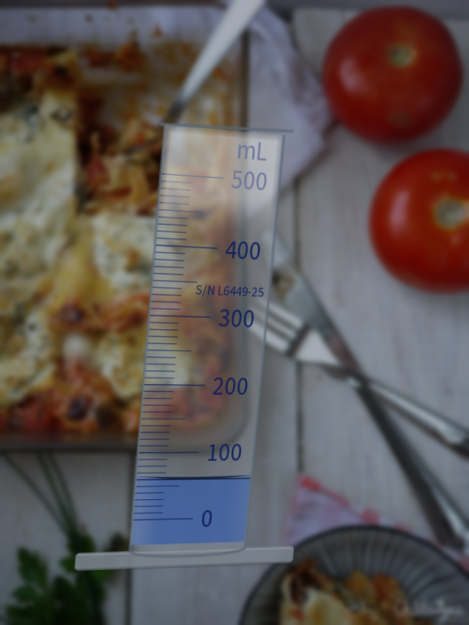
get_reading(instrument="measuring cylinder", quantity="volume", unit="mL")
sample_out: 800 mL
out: 60 mL
